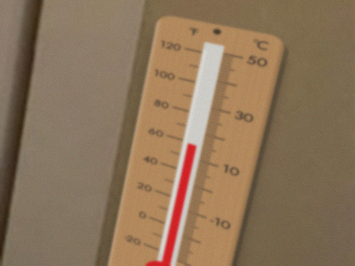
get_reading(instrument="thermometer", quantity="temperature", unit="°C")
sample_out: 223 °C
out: 15 °C
